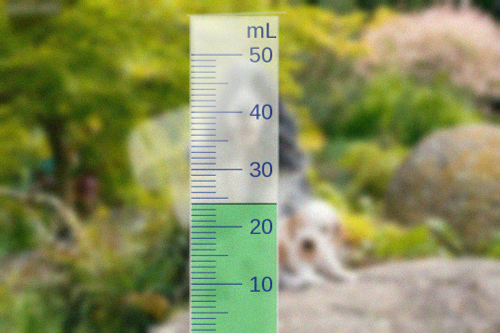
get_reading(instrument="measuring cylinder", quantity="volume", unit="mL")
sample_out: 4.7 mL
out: 24 mL
